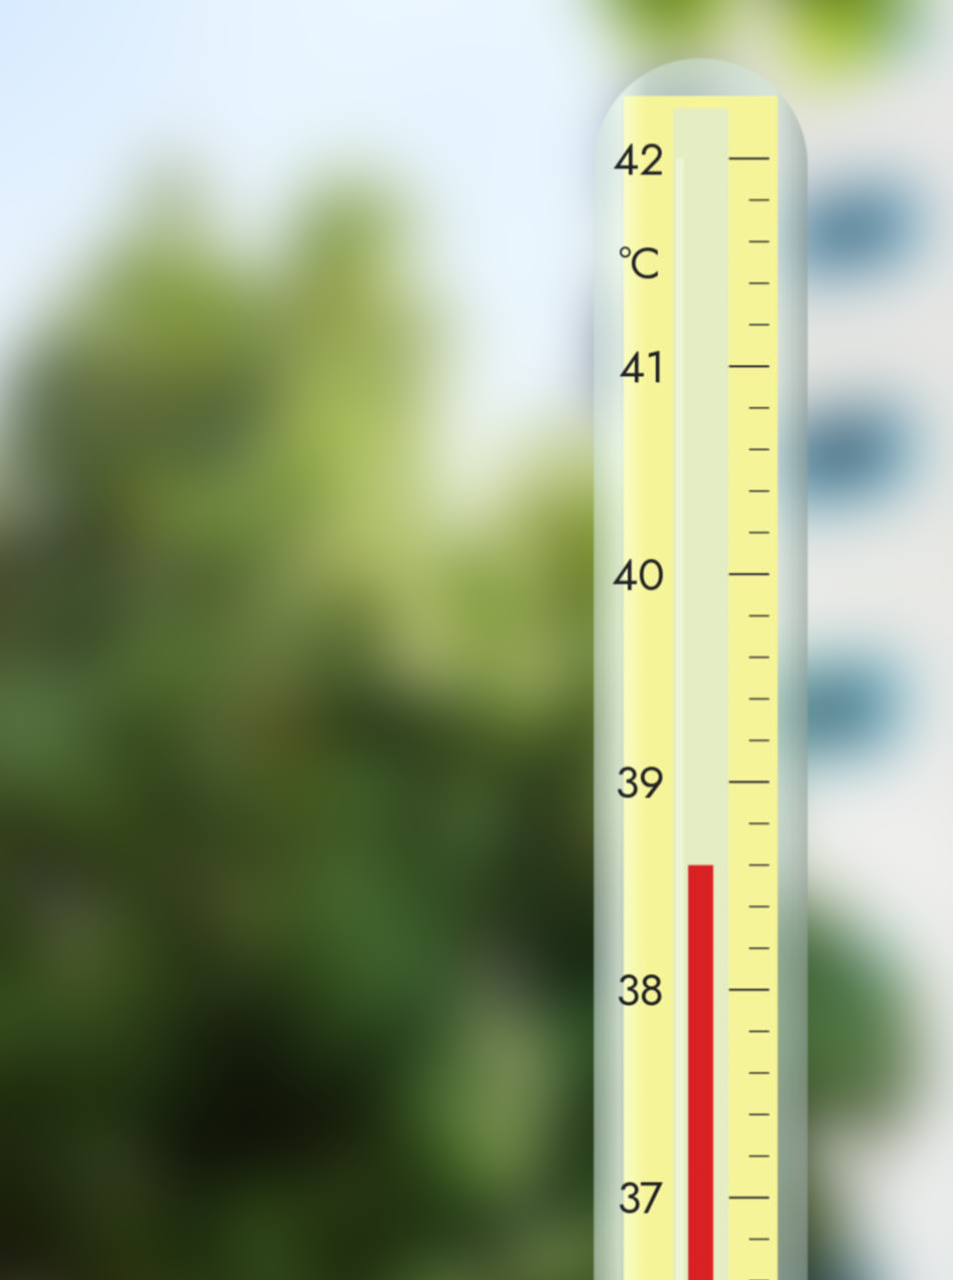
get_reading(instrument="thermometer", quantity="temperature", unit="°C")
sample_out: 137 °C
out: 38.6 °C
